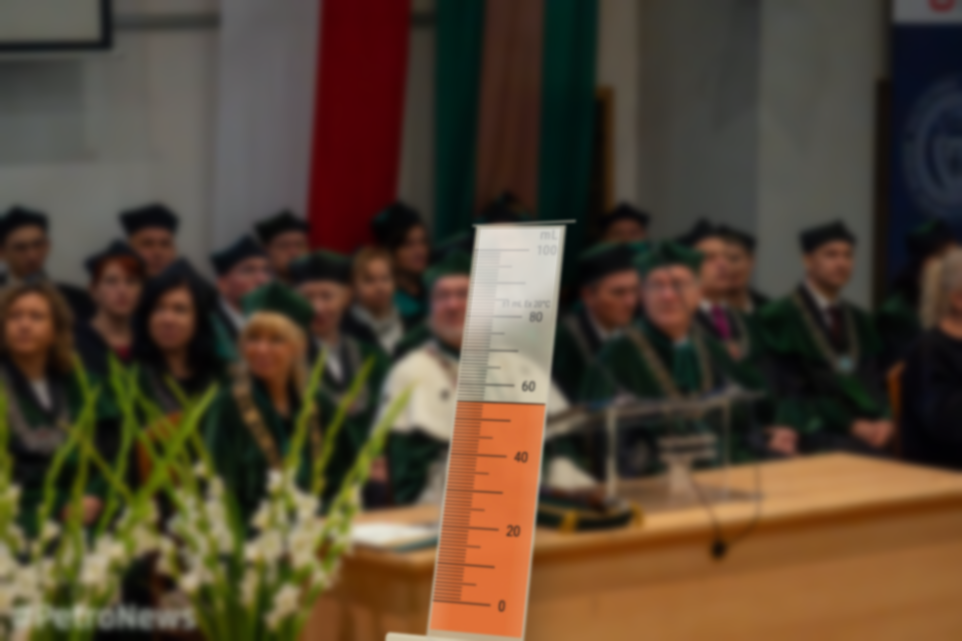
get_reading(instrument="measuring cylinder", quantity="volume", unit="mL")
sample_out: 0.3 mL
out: 55 mL
